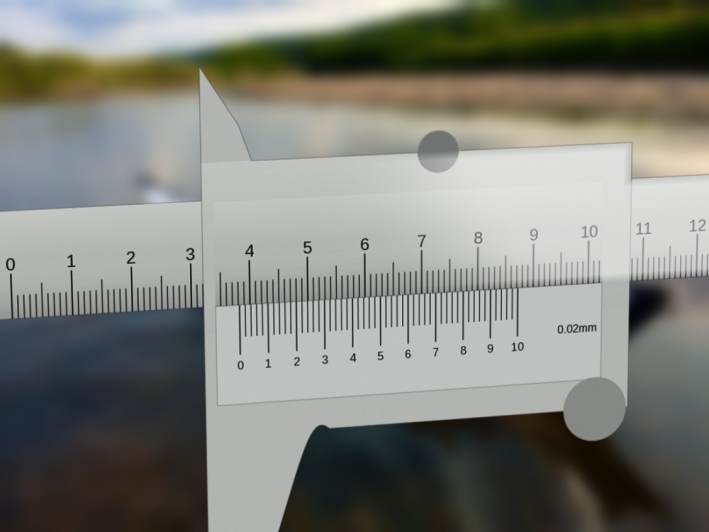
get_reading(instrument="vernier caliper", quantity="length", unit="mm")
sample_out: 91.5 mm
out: 38.2 mm
